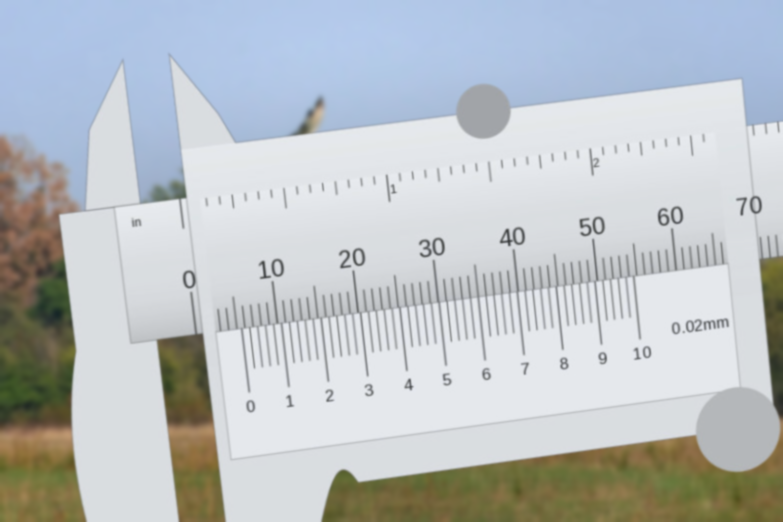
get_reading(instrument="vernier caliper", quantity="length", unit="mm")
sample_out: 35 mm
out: 5.6 mm
